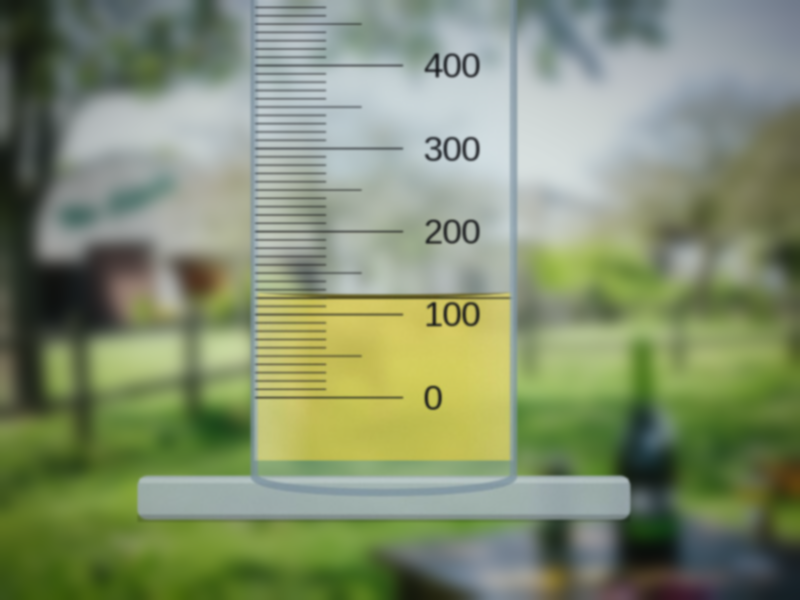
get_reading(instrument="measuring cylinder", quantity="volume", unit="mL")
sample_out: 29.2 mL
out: 120 mL
